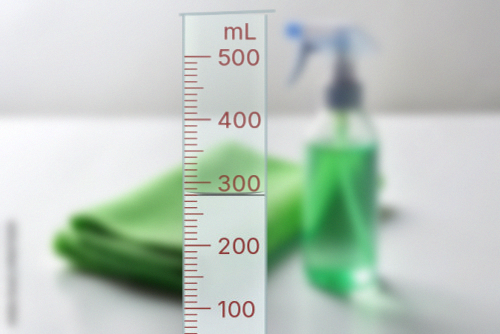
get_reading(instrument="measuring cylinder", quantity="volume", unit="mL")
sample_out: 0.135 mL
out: 280 mL
